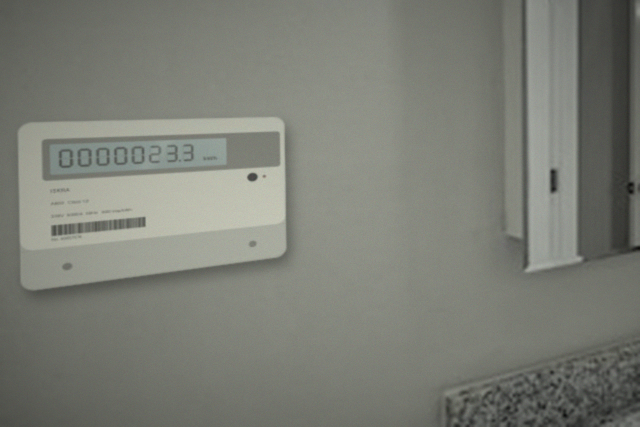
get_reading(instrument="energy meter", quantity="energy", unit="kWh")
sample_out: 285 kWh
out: 23.3 kWh
